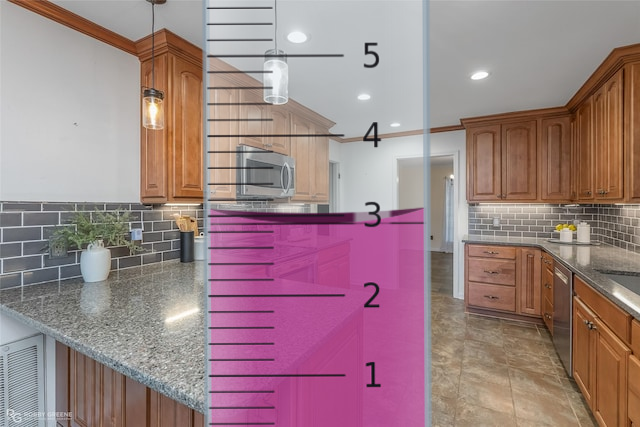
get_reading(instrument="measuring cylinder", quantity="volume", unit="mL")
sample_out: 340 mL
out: 2.9 mL
